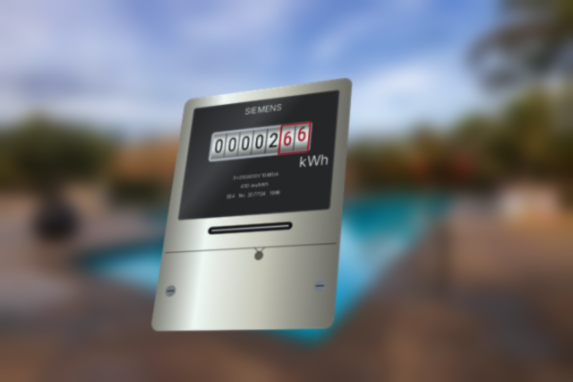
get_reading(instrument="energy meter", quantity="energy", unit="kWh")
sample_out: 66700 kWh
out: 2.66 kWh
